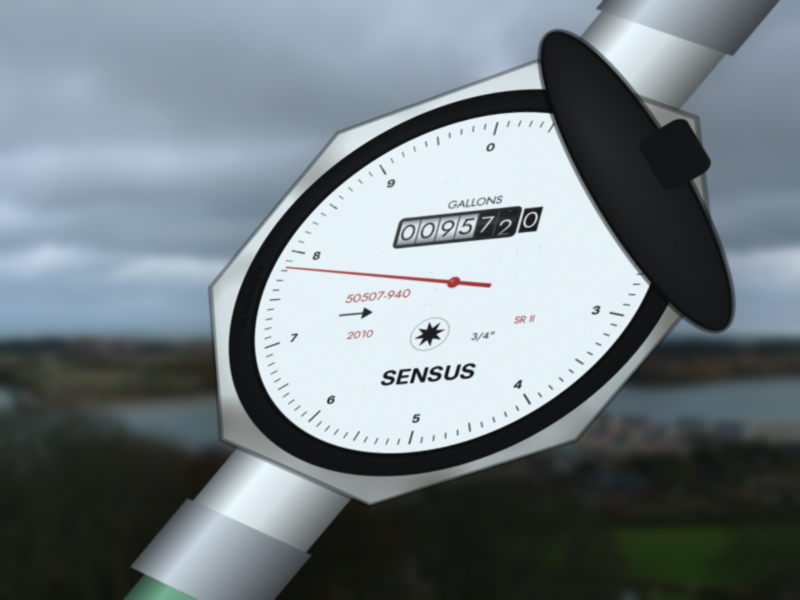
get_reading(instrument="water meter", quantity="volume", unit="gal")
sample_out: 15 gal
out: 95717.8 gal
